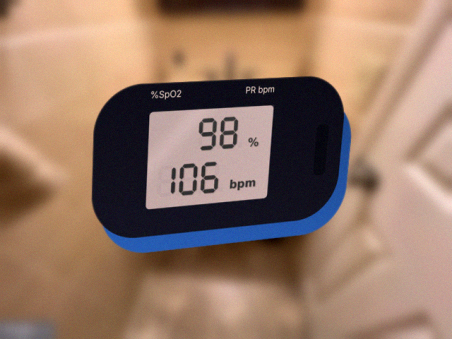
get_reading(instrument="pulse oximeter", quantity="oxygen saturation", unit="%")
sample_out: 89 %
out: 98 %
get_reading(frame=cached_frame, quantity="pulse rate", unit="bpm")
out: 106 bpm
